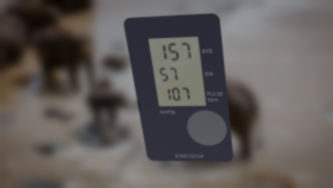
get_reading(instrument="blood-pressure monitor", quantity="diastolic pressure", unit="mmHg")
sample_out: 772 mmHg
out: 57 mmHg
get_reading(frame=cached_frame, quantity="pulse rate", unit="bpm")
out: 107 bpm
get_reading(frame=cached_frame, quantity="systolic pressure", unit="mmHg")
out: 157 mmHg
